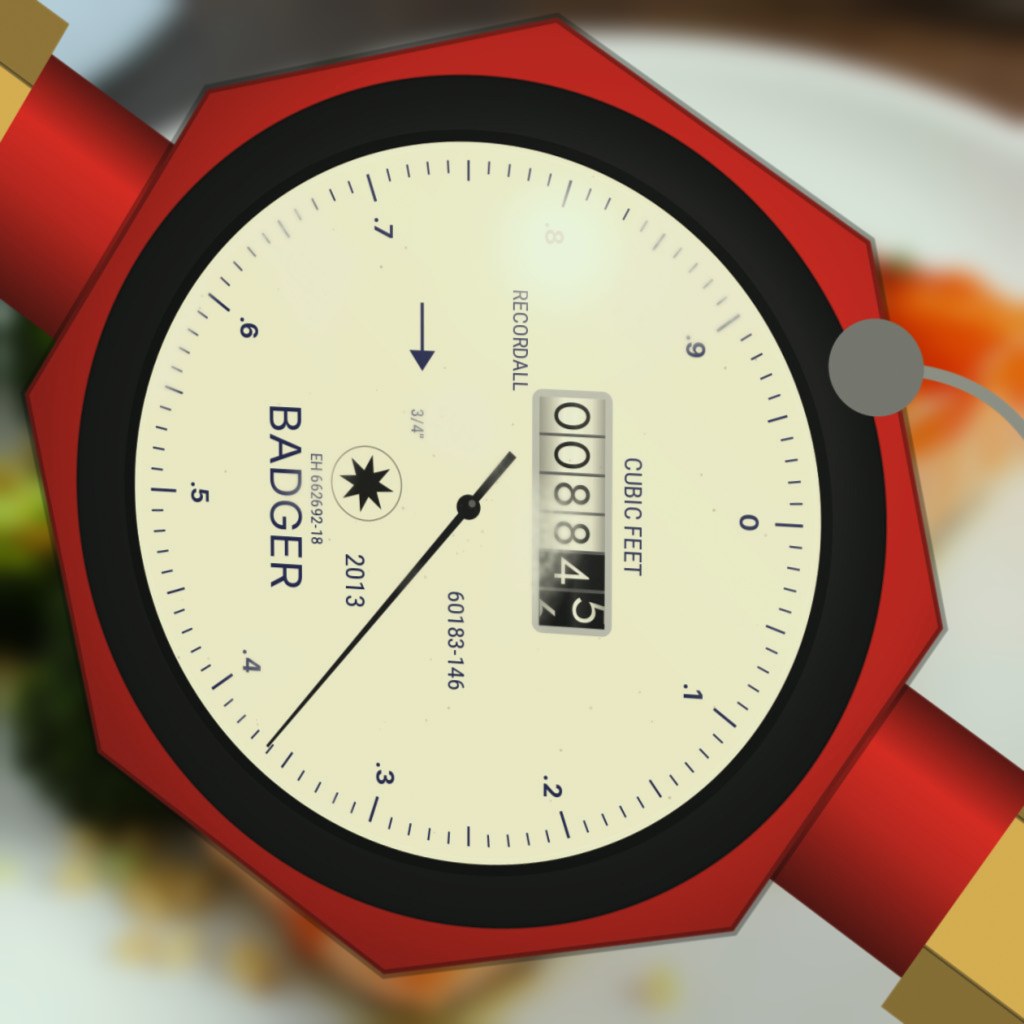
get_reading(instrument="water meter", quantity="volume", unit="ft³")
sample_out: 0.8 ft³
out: 8845.36 ft³
